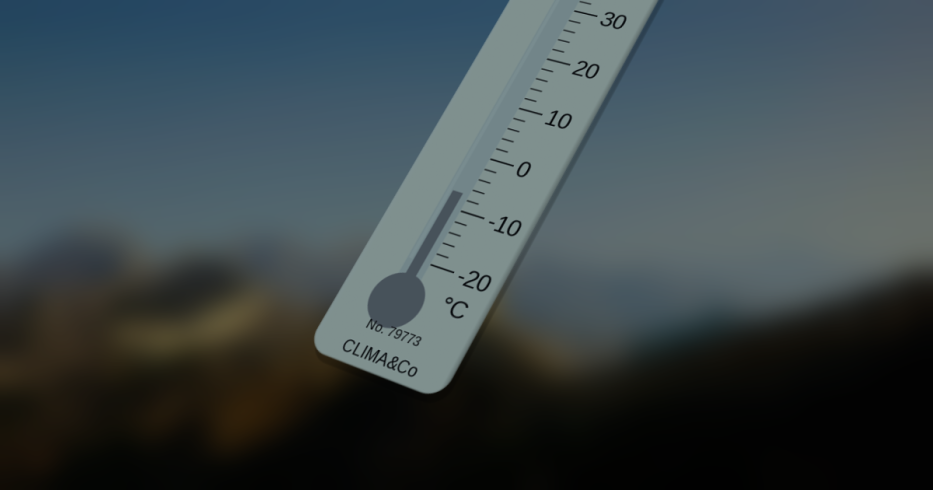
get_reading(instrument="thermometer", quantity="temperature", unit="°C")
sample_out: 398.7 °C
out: -7 °C
